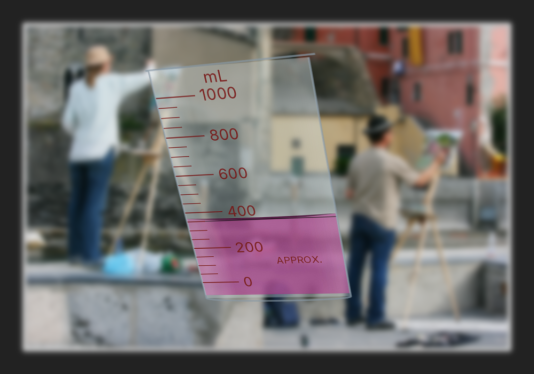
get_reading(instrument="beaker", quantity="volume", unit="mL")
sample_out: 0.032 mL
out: 350 mL
